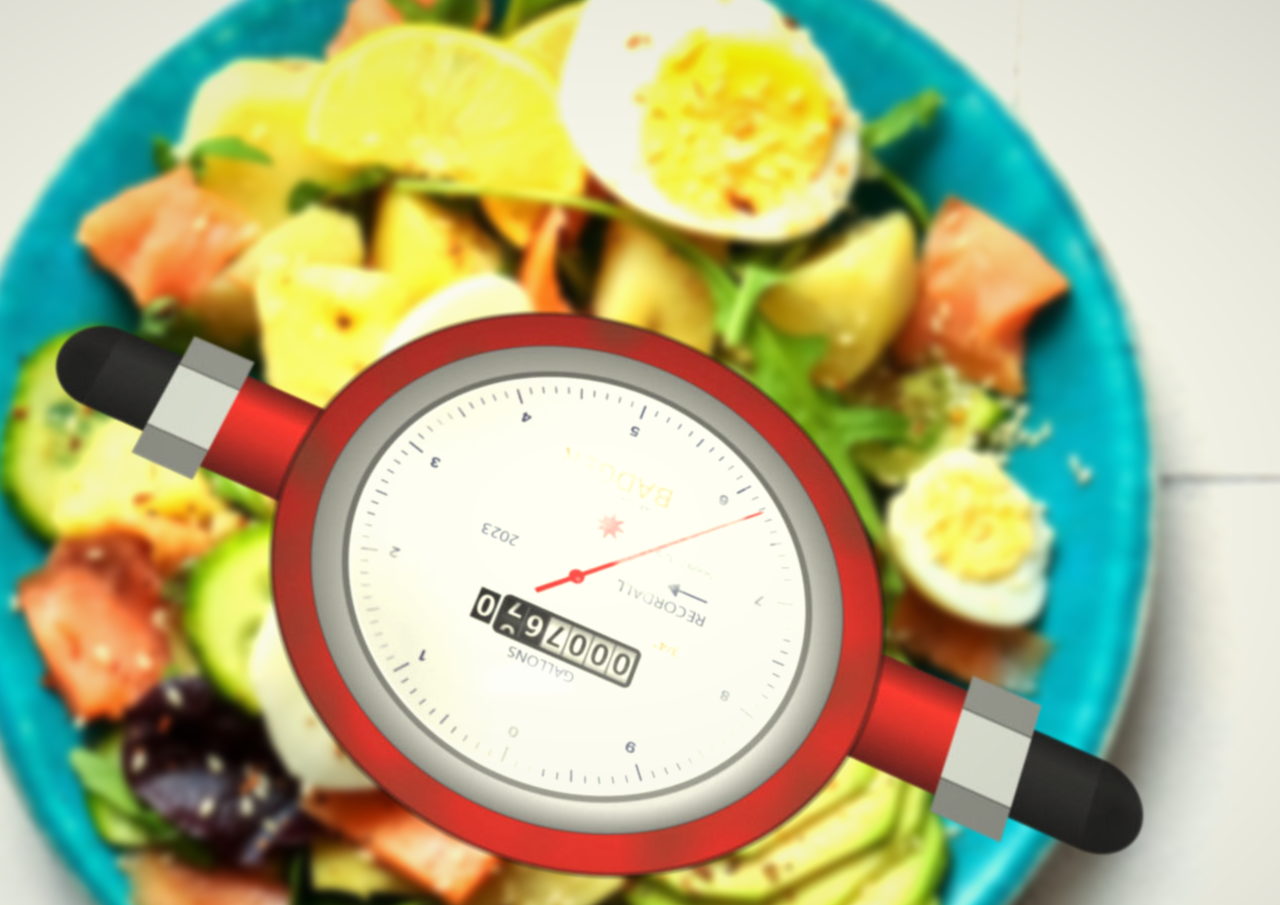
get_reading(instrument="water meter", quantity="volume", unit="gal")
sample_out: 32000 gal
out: 7666.2 gal
